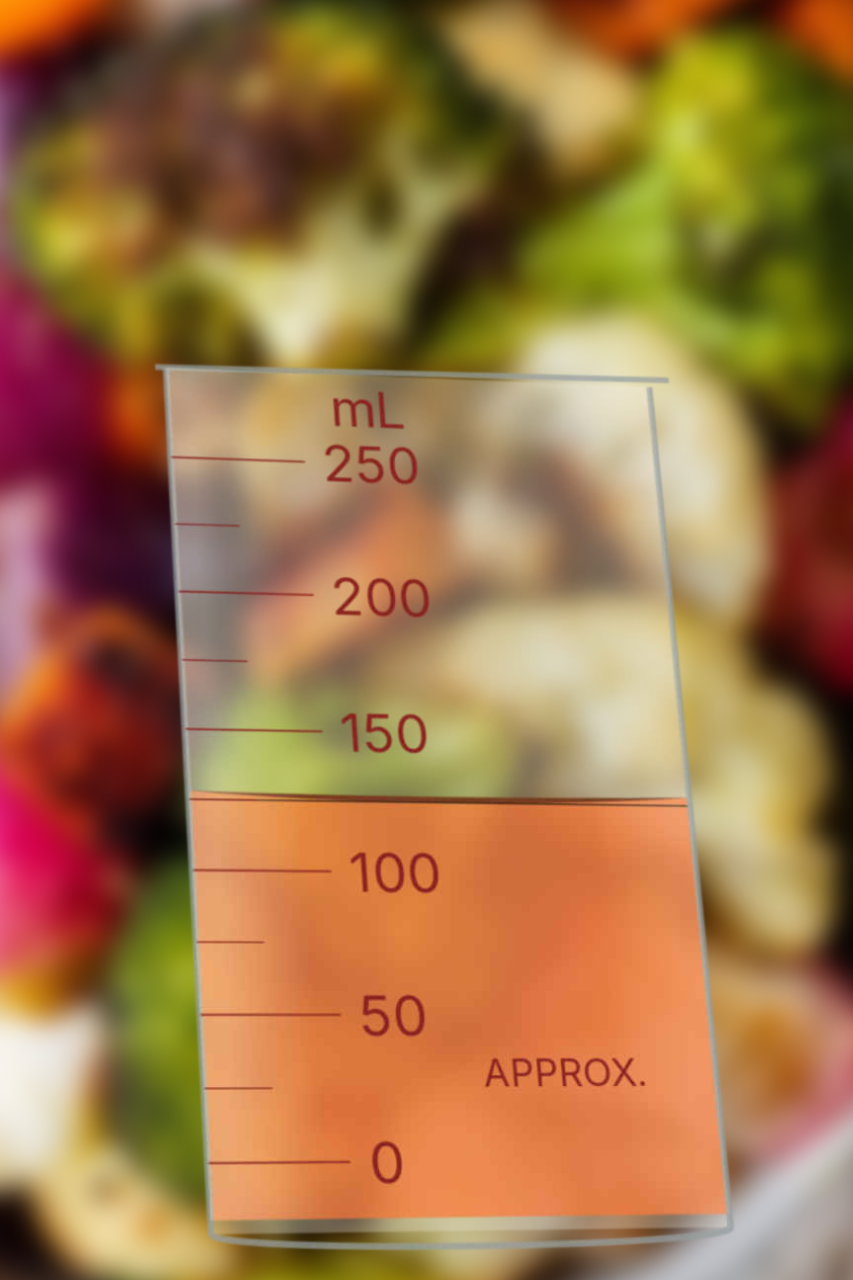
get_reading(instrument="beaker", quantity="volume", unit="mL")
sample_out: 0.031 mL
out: 125 mL
